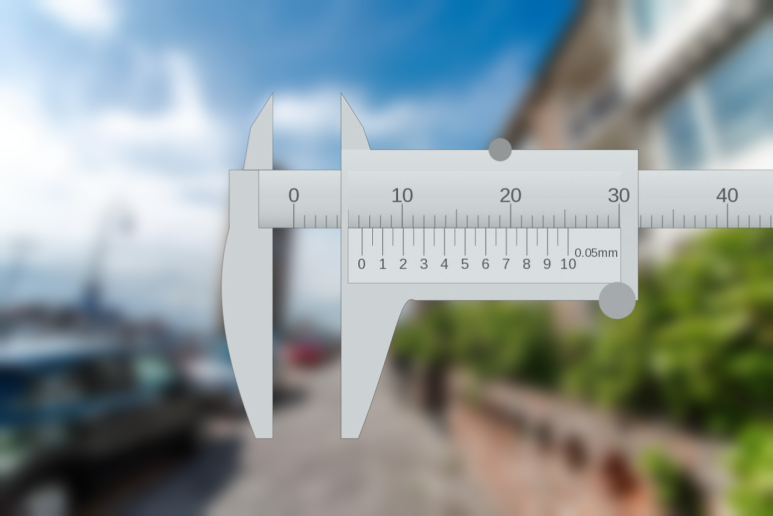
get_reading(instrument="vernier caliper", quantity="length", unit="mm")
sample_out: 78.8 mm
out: 6.3 mm
